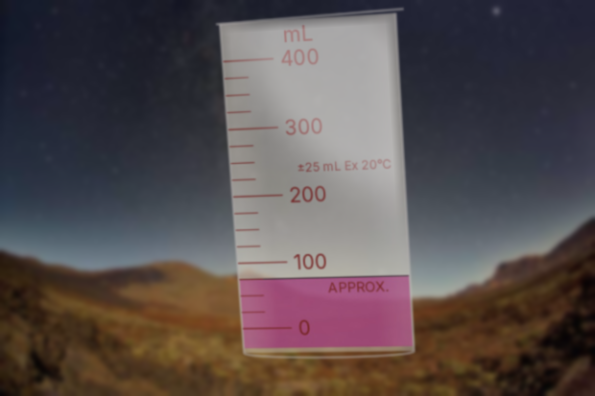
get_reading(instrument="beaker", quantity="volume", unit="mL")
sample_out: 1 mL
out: 75 mL
